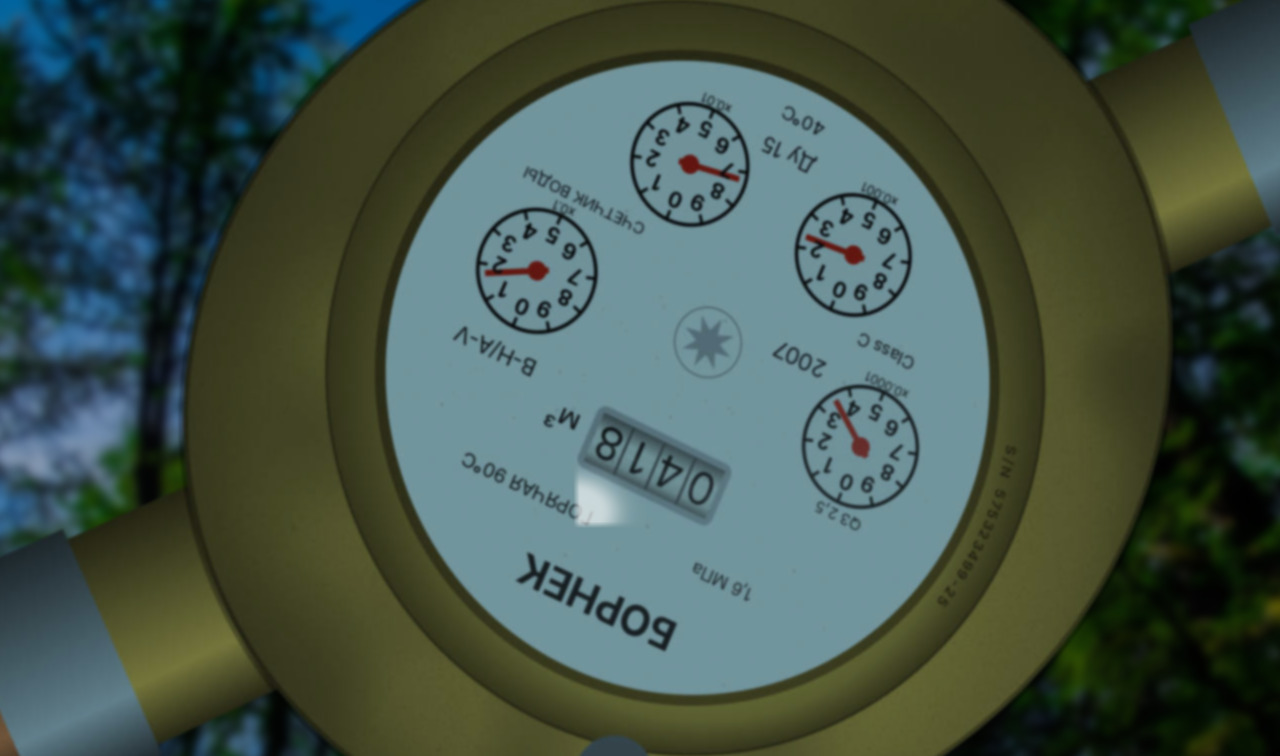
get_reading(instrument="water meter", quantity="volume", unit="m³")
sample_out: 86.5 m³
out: 418.1723 m³
